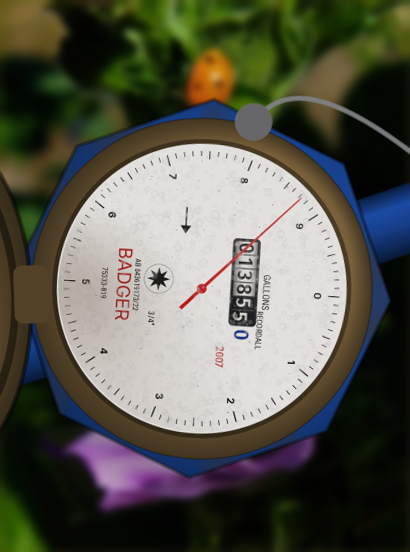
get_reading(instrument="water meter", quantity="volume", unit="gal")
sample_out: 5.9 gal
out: 138548.7 gal
